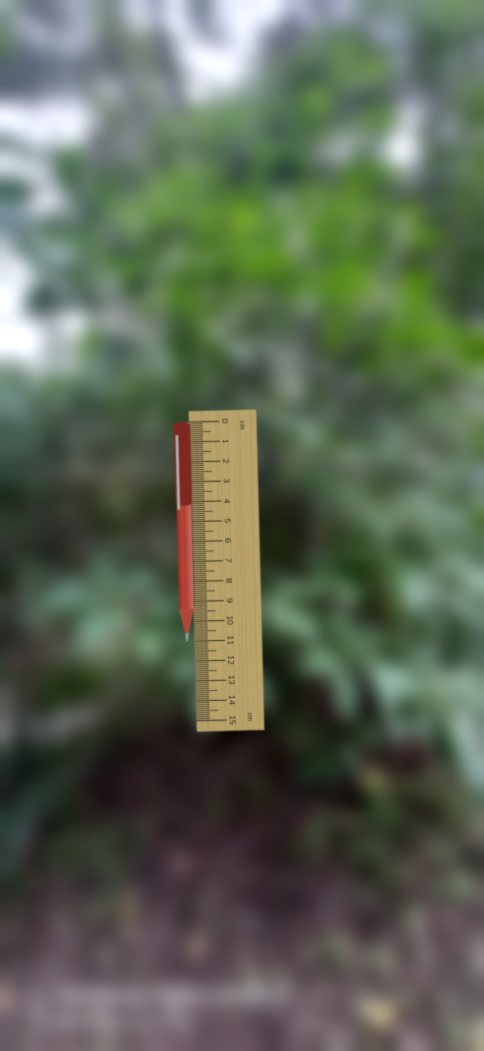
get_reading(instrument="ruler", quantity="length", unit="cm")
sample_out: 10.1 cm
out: 11 cm
